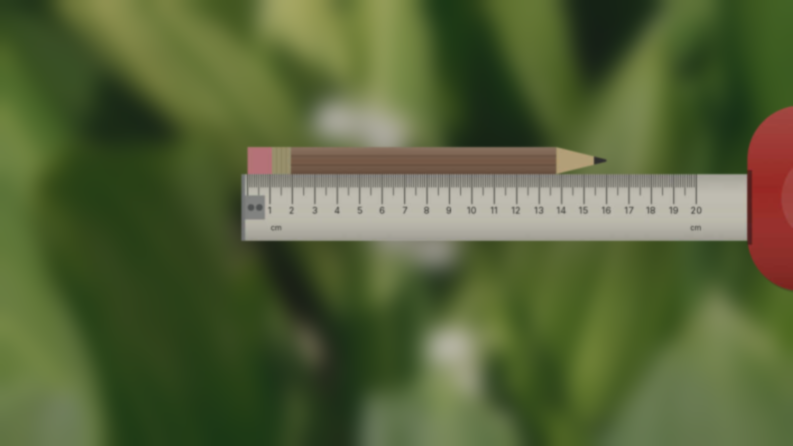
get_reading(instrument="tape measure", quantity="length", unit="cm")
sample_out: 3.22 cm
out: 16 cm
